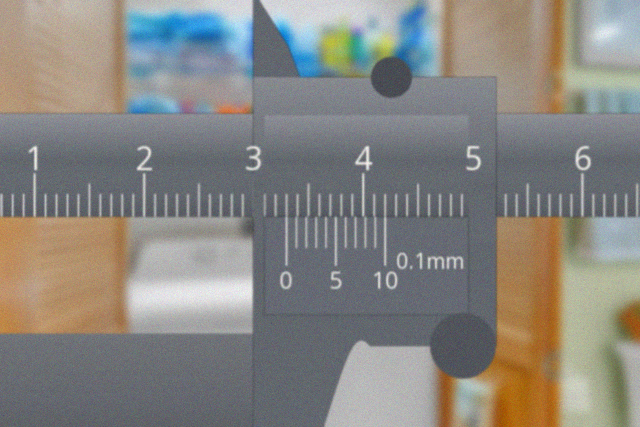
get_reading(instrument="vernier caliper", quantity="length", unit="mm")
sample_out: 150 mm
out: 33.0 mm
